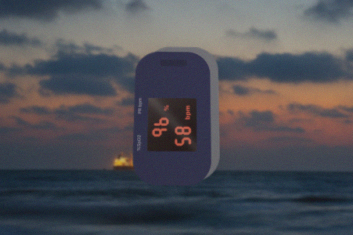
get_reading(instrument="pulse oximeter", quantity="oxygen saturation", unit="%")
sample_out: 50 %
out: 96 %
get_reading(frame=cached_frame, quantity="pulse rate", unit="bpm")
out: 58 bpm
